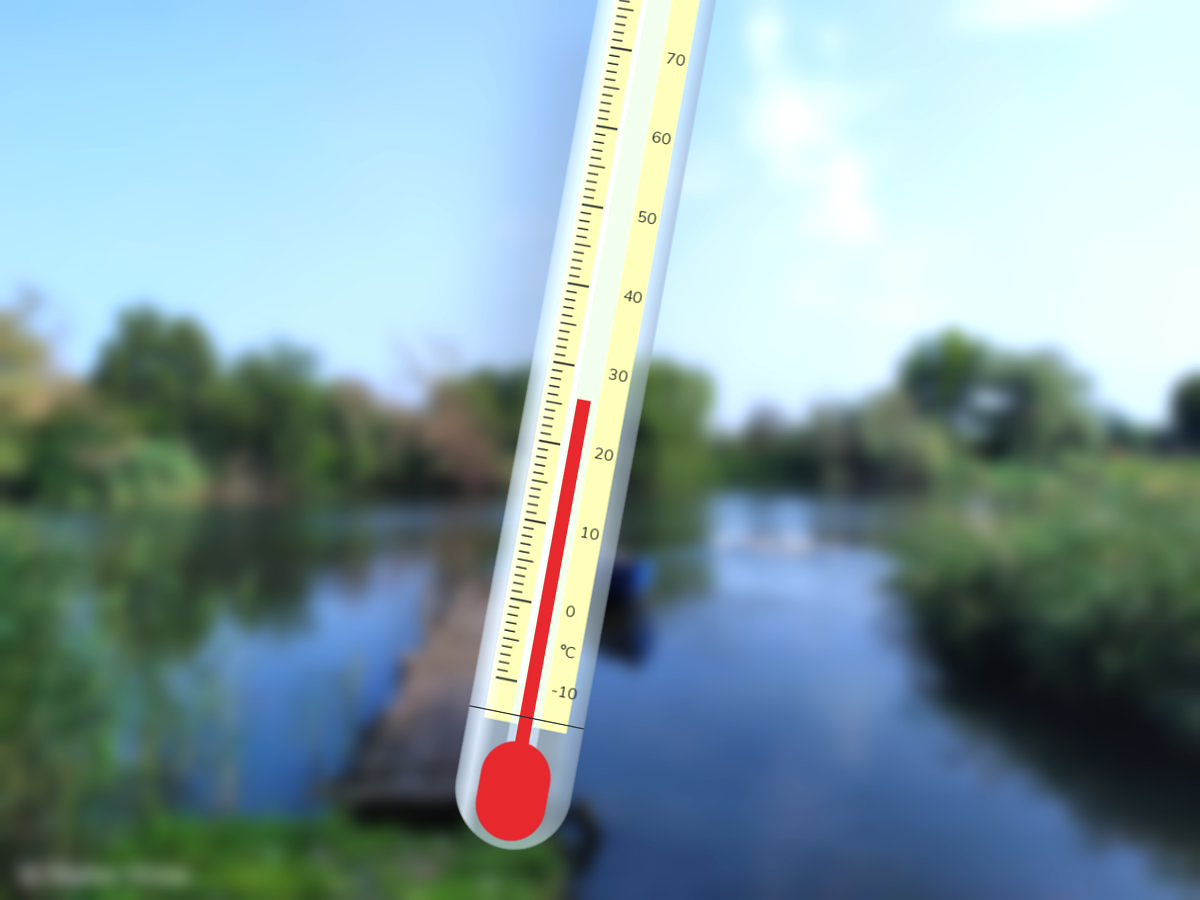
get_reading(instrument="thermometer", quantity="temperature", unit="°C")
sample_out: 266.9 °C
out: 26 °C
